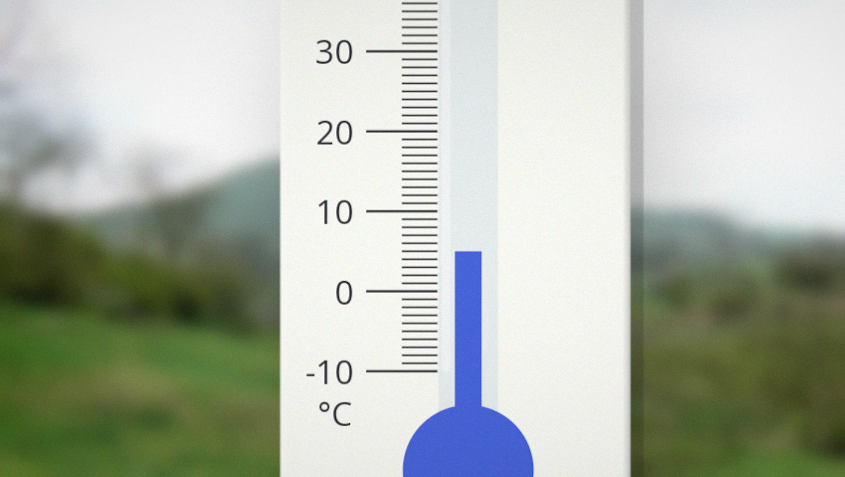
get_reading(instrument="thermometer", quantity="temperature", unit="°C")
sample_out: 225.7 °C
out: 5 °C
